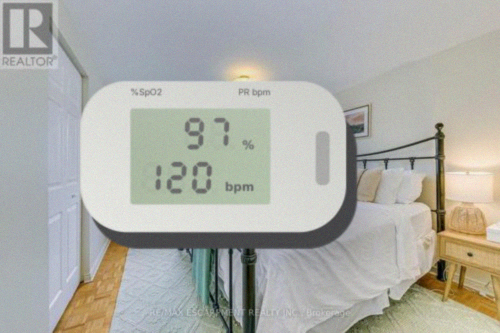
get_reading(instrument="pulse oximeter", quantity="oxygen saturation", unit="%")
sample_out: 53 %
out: 97 %
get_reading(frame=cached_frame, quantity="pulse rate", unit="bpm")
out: 120 bpm
